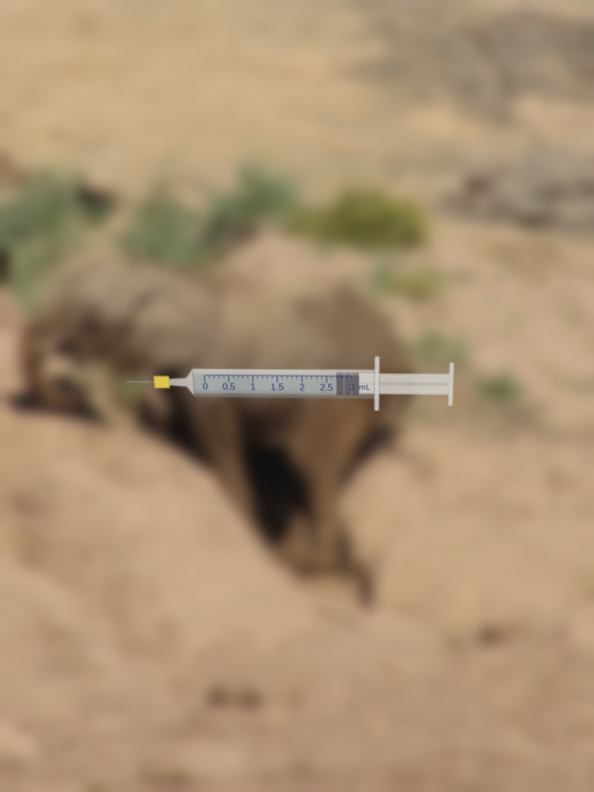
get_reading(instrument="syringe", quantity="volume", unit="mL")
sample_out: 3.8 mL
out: 2.7 mL
